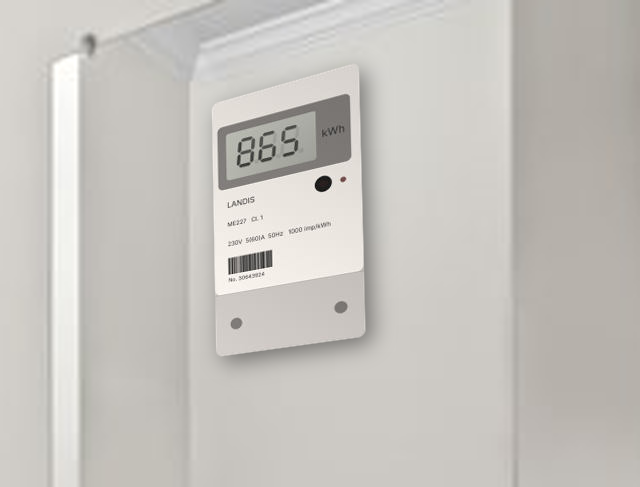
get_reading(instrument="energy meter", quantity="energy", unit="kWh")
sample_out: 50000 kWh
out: 865 kWh
